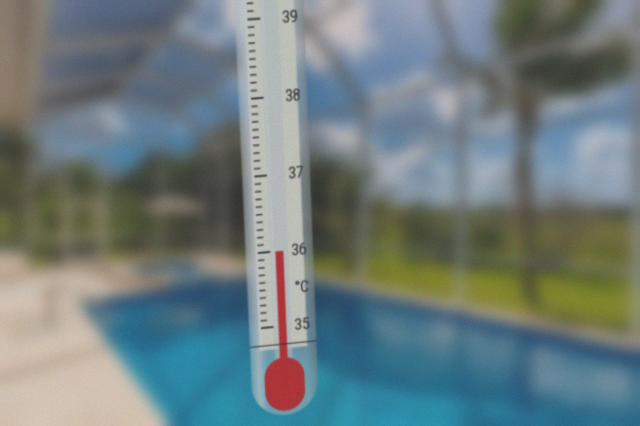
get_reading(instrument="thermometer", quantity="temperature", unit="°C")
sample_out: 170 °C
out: 36 °C
